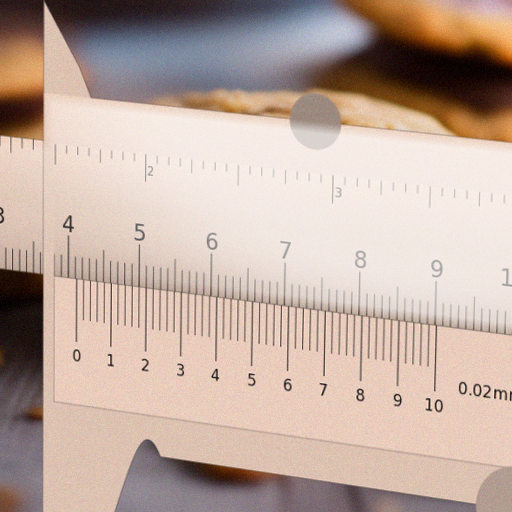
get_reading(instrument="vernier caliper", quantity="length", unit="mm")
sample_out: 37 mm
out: 41.2 mm
